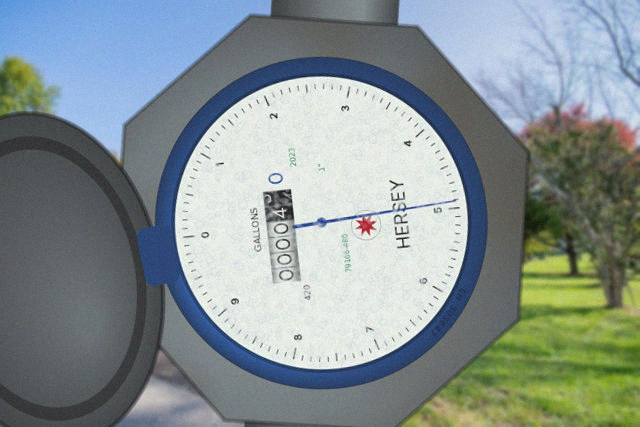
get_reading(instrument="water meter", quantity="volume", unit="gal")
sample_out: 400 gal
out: 434.9 gal
